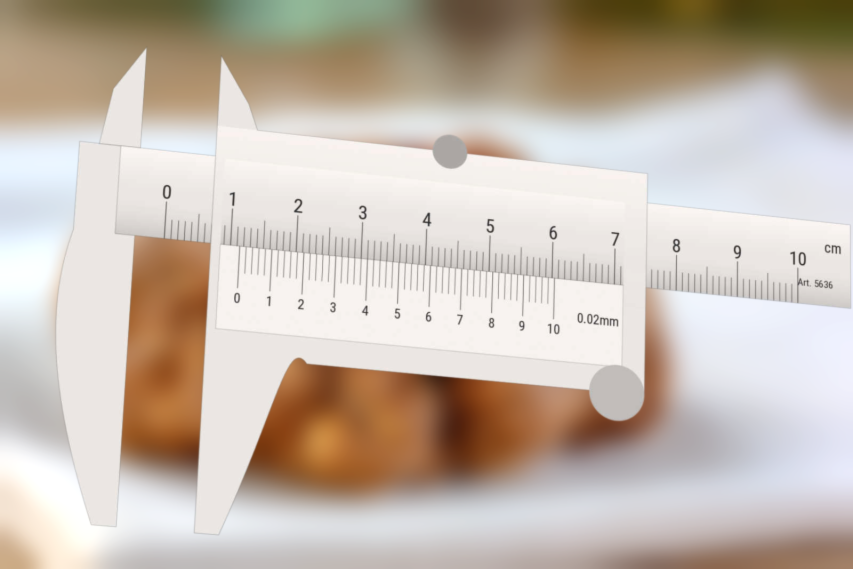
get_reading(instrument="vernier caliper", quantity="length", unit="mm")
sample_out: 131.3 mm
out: 11.4 mm
